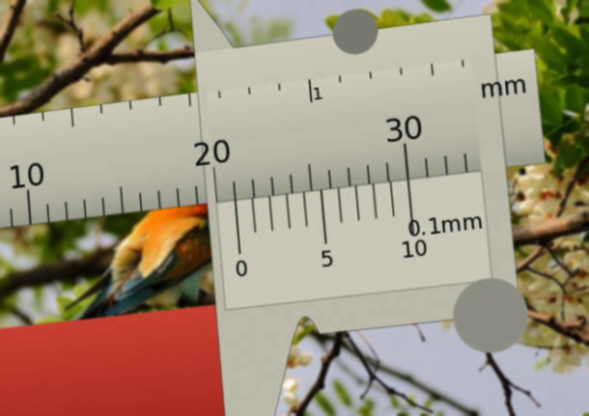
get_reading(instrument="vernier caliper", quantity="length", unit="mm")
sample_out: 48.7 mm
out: 21.0 mm
